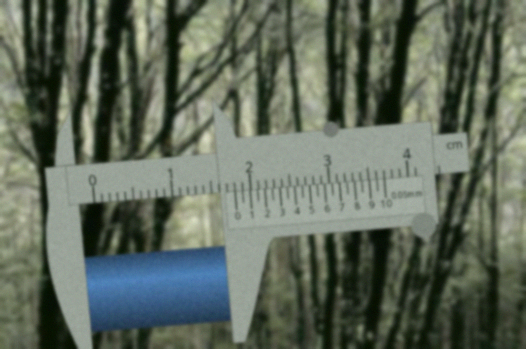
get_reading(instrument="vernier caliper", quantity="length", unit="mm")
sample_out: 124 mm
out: 18.0 mm
